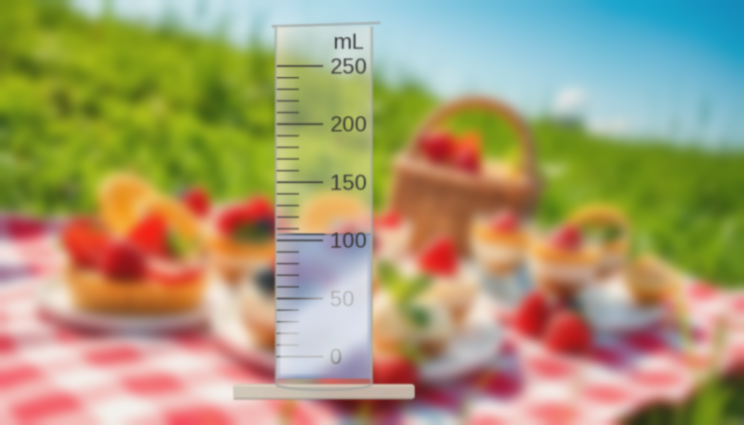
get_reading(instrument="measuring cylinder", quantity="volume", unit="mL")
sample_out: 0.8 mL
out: 105 mL
